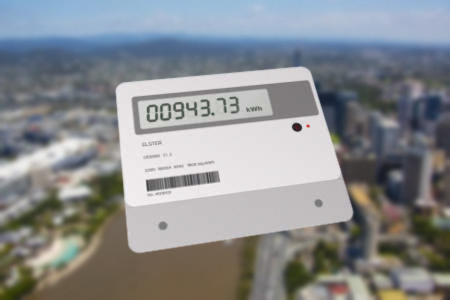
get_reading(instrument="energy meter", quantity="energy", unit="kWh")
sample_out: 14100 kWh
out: 943.73 kWh
